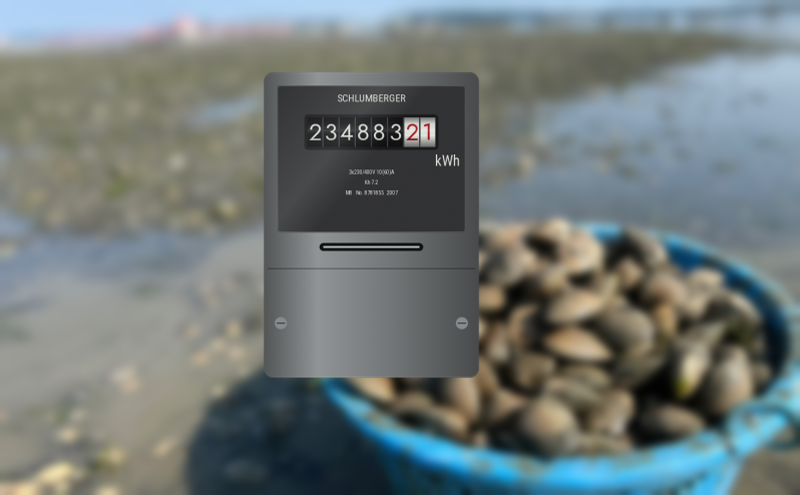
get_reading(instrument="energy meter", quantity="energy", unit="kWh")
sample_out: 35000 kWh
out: 234883.21 kWh
